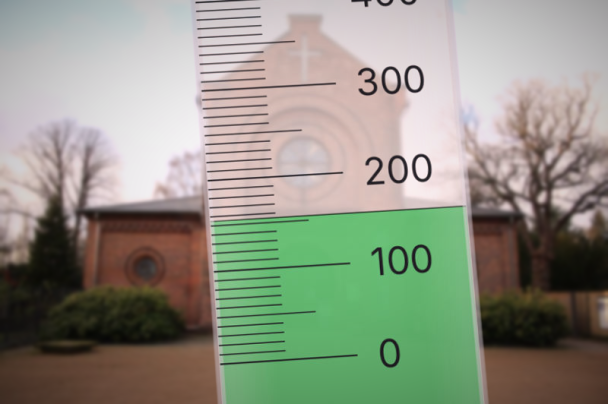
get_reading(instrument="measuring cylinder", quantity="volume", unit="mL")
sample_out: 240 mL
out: 155 mL
